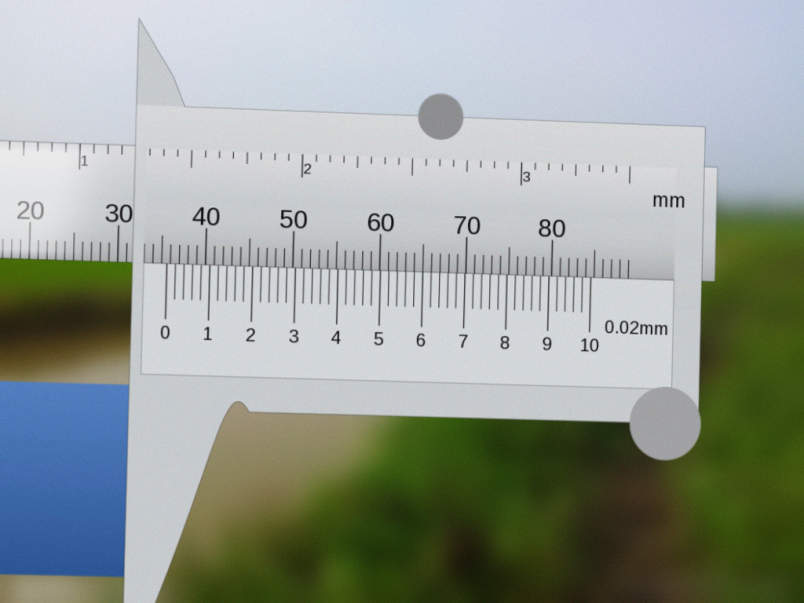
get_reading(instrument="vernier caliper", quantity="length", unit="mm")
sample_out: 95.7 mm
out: 35.6 mm
